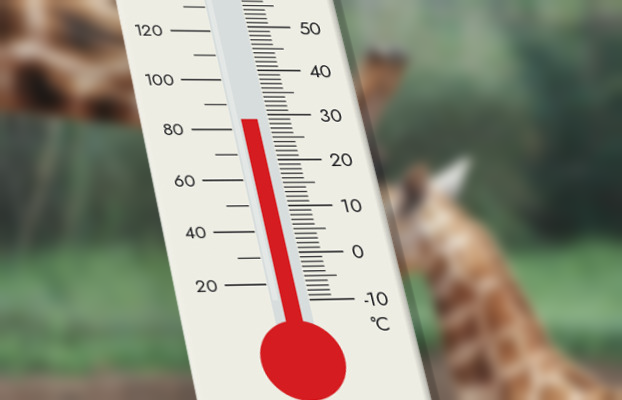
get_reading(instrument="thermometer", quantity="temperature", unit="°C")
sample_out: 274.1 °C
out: 29 °C
